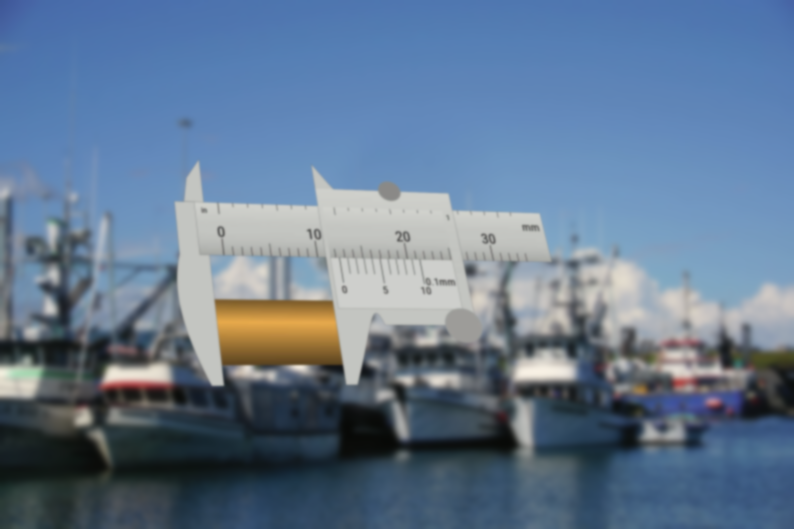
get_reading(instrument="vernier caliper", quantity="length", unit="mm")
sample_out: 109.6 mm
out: 12.4 mm
